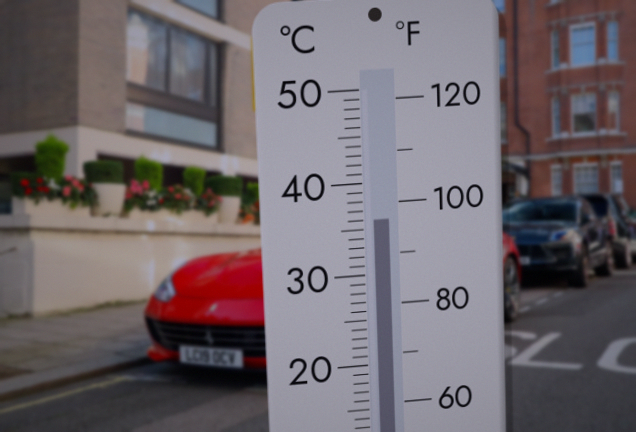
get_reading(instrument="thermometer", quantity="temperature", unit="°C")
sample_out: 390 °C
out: 36 °C
